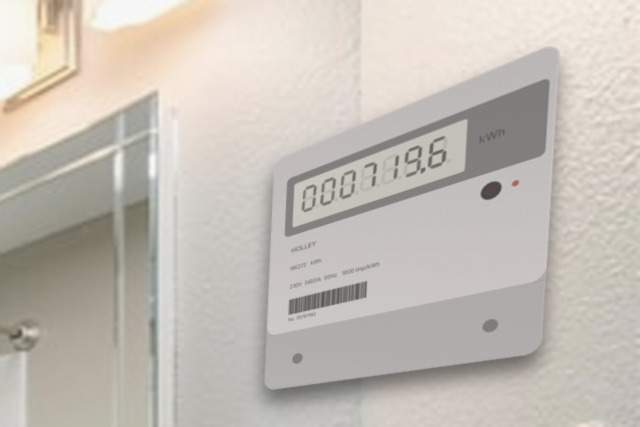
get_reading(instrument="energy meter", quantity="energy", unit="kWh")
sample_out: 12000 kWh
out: 719.6 kWh
